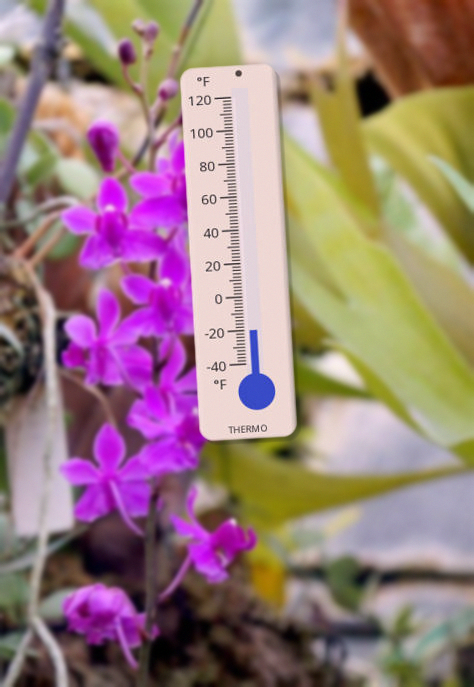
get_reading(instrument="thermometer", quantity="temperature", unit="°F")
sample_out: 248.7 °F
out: -20 °F
